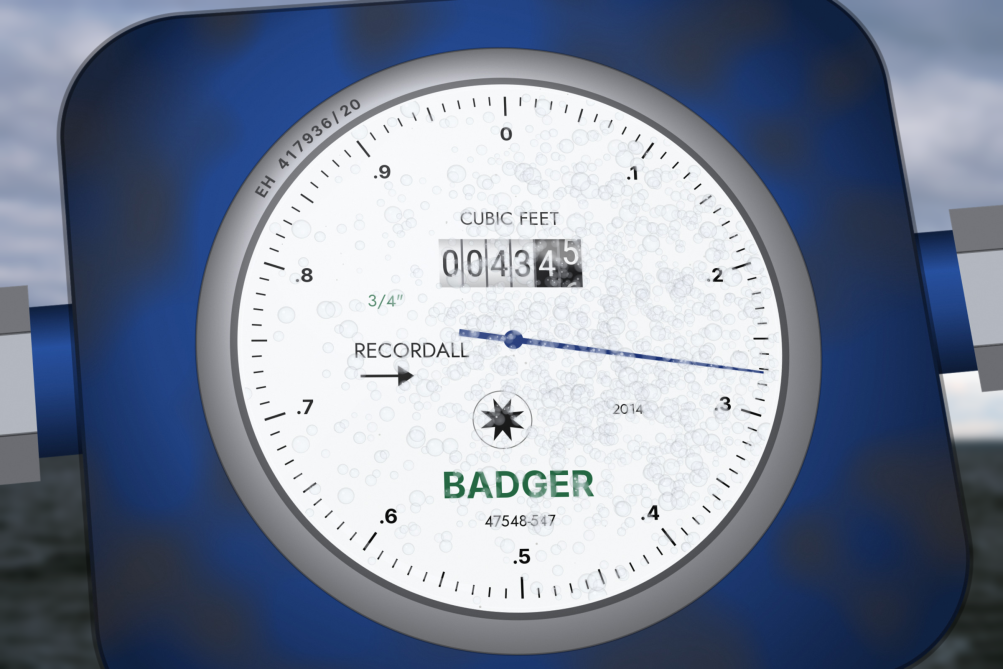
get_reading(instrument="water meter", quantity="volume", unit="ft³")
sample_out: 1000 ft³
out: 4345.27 ft³
